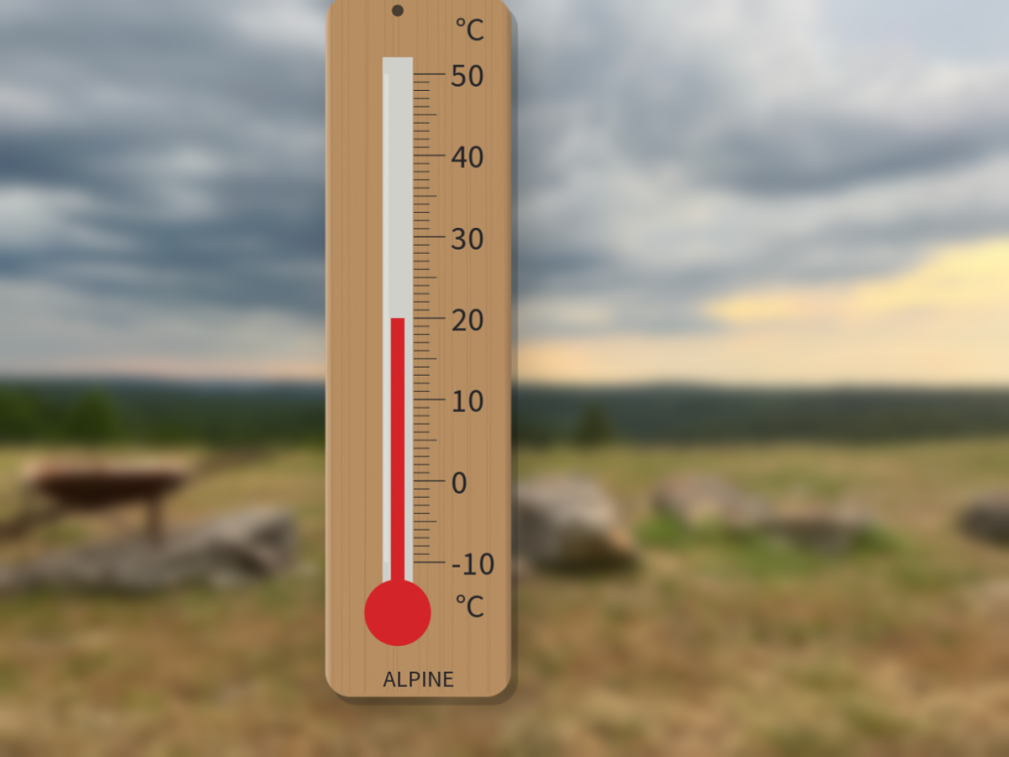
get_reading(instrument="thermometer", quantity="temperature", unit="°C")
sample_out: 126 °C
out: 20 °C
